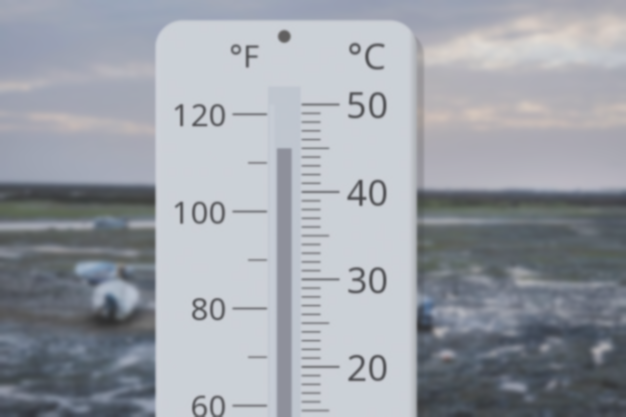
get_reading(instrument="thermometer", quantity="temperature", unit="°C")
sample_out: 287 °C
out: 45 °C
